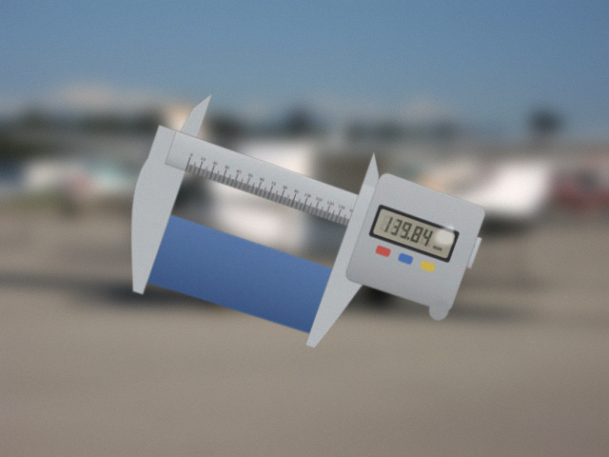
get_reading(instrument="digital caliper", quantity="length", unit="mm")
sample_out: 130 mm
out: 139.84 mm
